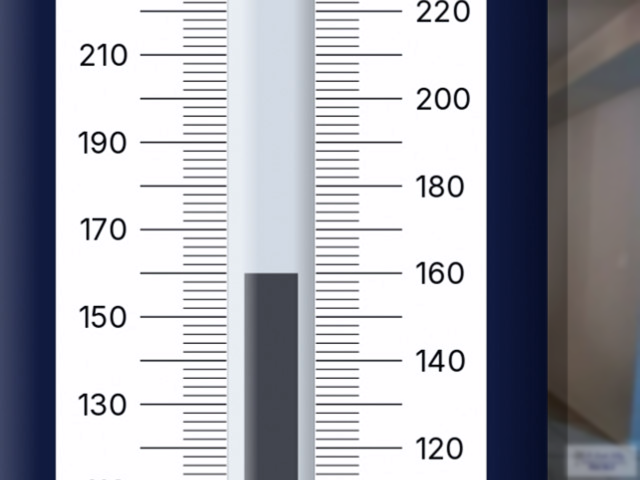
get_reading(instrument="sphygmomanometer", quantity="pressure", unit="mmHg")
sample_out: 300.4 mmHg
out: 160 mmHg
